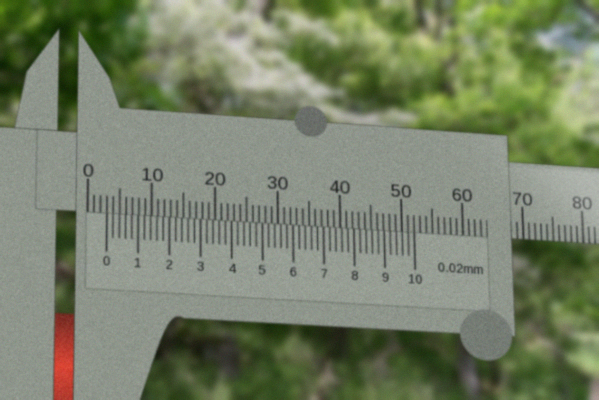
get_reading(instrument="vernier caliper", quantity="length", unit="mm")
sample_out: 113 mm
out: 3.0 mm
